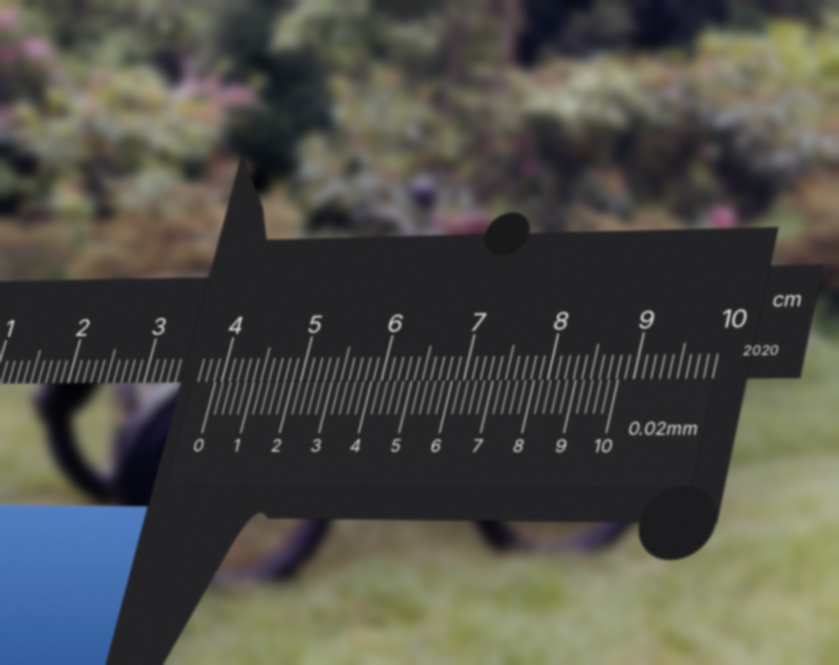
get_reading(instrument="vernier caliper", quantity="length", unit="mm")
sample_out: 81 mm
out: 39.2 mm
